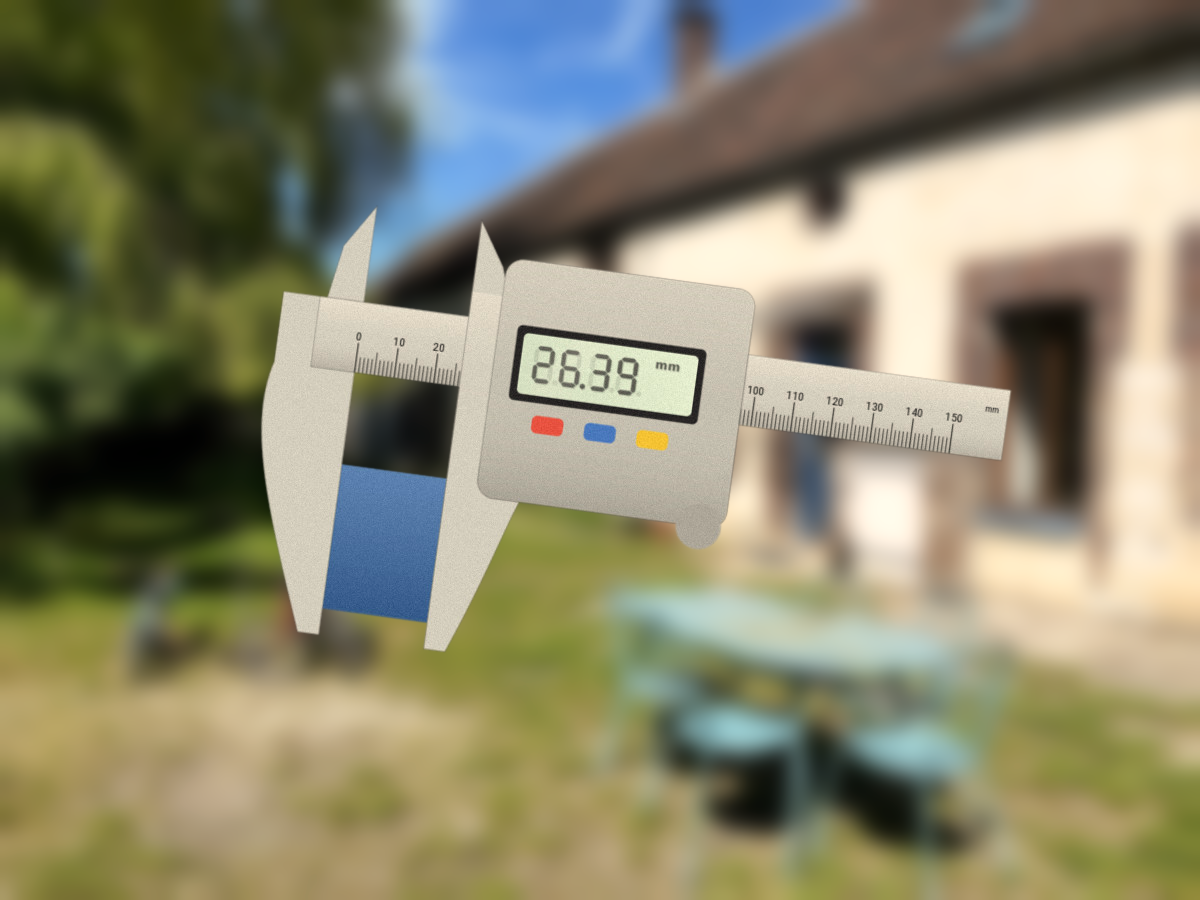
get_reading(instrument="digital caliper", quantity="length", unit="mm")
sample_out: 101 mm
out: 26.39 mm
